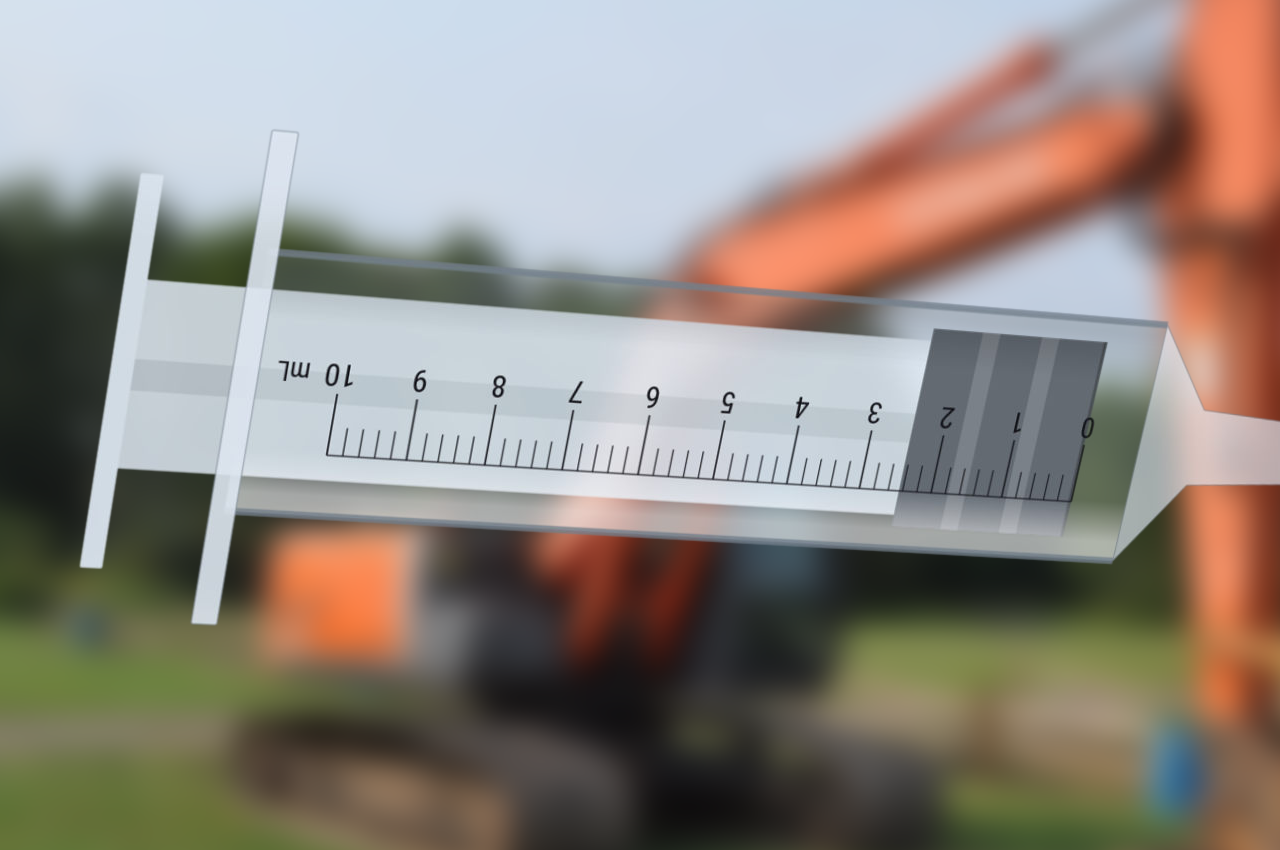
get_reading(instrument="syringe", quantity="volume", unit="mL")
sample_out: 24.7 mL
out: 0 mL
